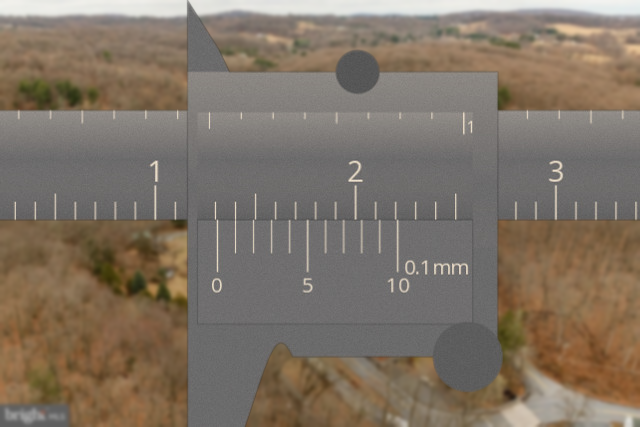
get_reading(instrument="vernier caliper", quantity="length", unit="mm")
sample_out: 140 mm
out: 13.1 mm
